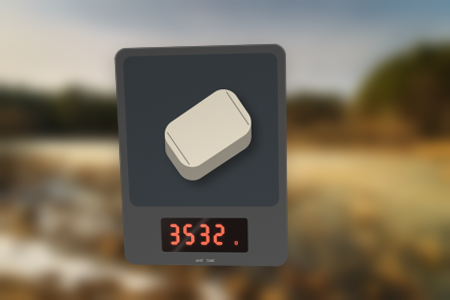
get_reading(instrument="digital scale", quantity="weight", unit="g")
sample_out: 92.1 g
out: 3532 g
